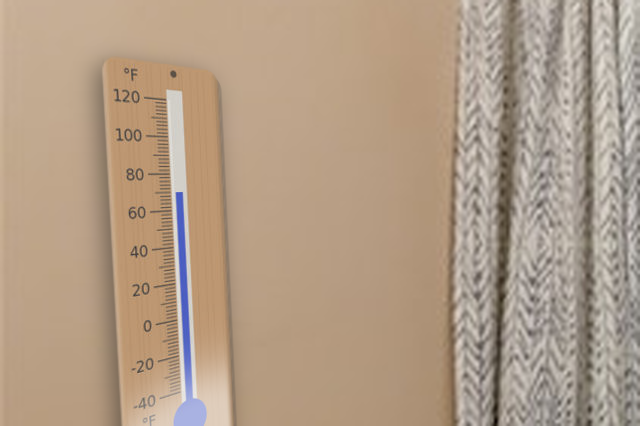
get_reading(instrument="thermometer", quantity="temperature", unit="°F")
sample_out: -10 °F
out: 70 °F
